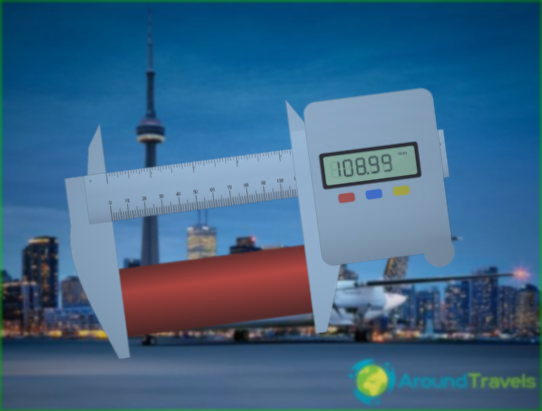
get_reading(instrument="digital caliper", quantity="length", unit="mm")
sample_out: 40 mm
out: 108.99 mm
